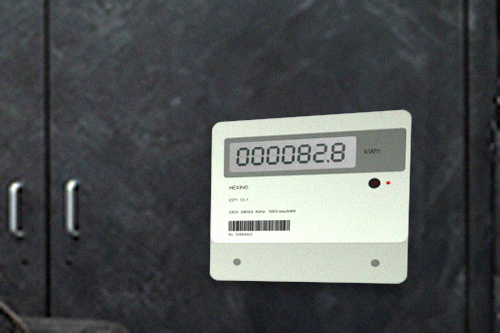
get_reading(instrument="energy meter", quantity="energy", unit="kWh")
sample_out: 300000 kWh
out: 82.8 kWh
